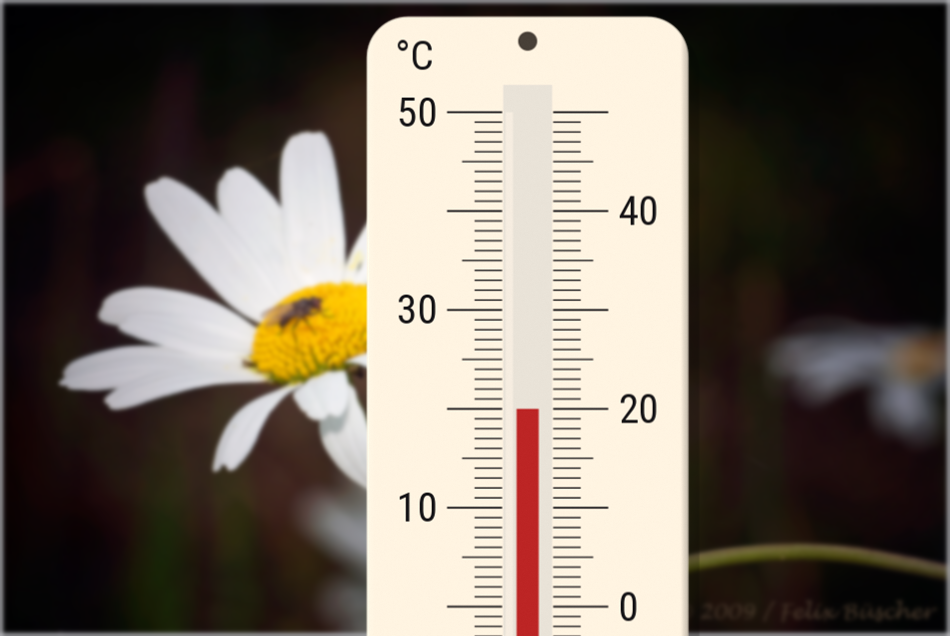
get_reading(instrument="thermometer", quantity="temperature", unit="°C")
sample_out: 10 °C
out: 20 °C
